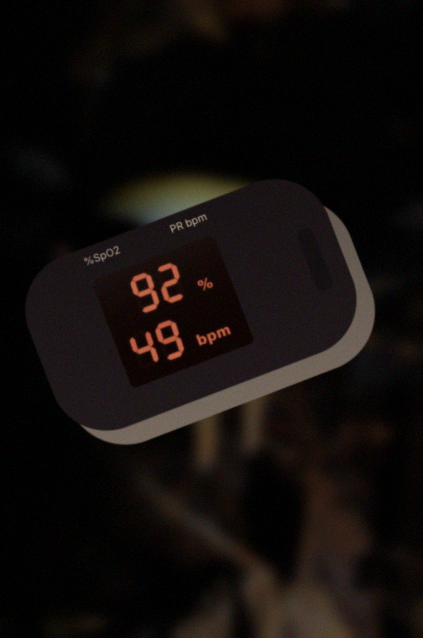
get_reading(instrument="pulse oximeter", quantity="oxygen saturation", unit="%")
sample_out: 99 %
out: 92 %
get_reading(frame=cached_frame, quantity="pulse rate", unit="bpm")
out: 49 bpm
